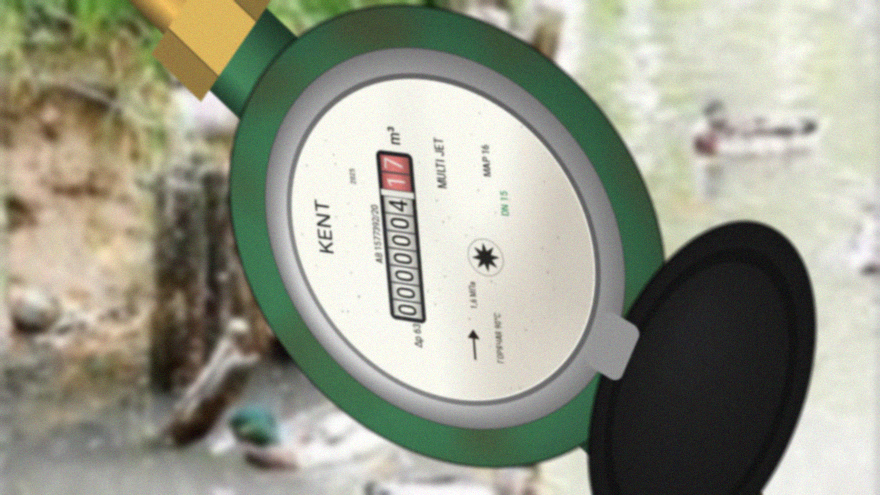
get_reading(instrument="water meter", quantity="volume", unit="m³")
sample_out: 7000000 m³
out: 4.17 m³
